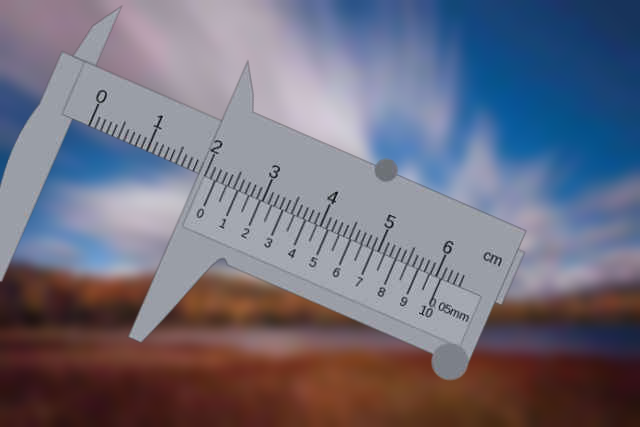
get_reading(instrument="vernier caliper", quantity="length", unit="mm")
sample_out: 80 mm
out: 21.8 mm
